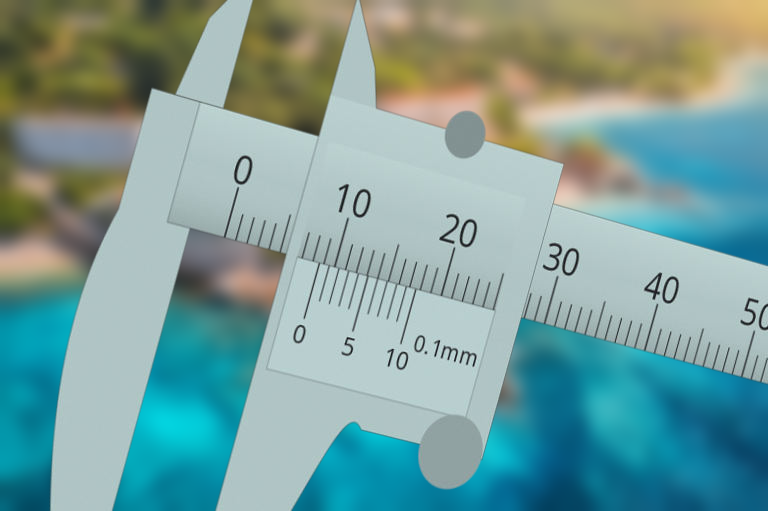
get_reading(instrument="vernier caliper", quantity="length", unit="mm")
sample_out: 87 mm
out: 8.6 mm
